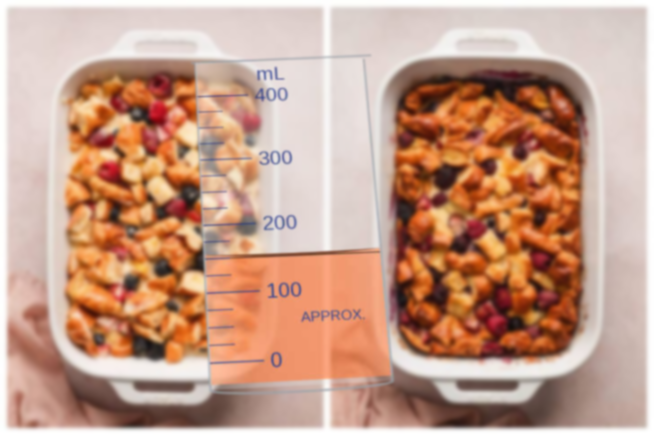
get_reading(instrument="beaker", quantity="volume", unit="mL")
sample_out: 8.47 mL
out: 150 mL
